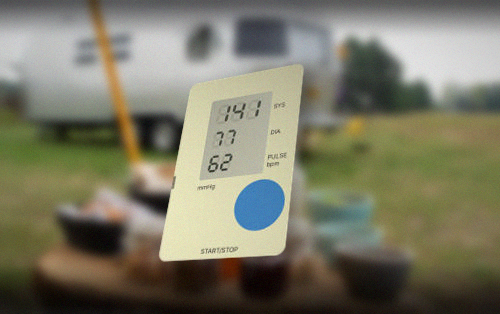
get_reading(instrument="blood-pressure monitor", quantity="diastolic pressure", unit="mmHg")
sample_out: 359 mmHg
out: 77 mmHg
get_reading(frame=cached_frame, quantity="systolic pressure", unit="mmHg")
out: 141 mmHg
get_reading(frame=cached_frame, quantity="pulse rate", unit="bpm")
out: 62 bpm
